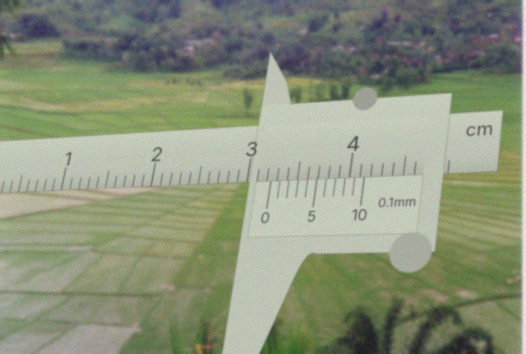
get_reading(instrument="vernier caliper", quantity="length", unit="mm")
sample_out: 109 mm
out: 32.4 mm
